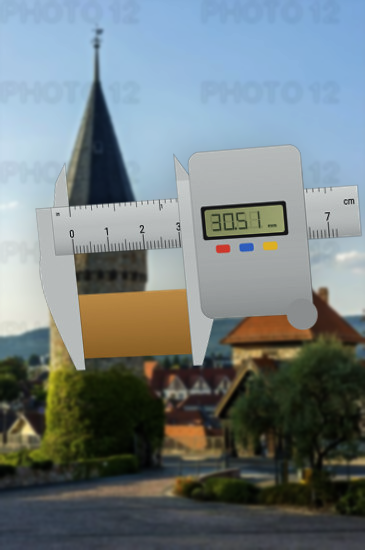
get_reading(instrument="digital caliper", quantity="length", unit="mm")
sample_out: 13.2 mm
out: 30.51 mm
